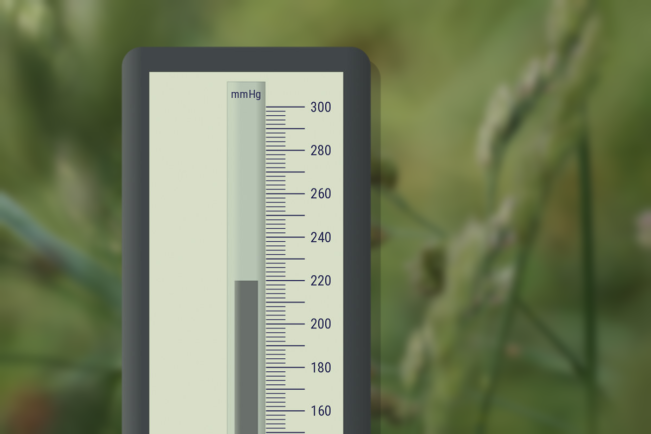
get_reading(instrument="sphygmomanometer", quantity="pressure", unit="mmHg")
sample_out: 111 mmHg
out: 220 mmHg
